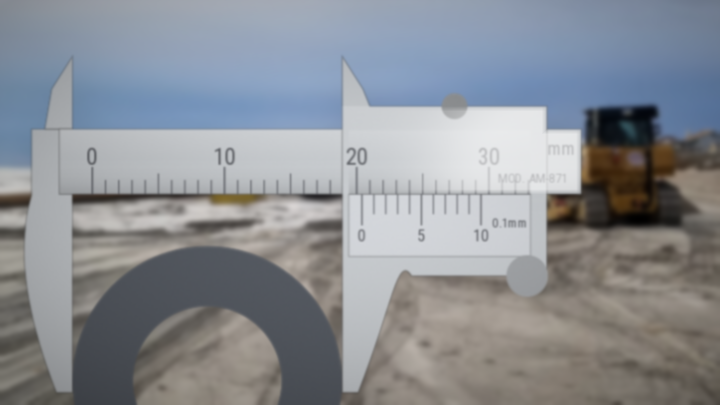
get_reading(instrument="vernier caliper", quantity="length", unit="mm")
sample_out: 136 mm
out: 20.4 mm
